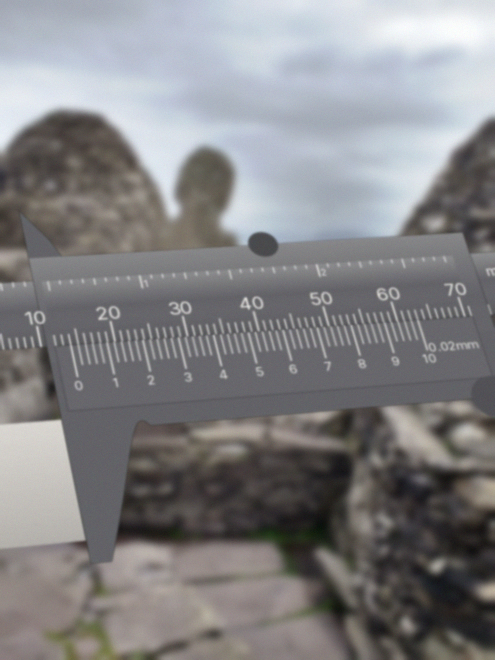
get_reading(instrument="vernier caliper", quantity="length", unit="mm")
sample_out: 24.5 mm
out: 14.0 mm
